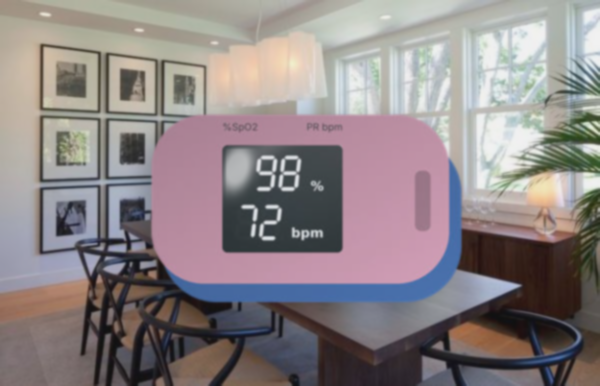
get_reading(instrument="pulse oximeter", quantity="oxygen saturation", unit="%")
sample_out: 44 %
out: 98 %
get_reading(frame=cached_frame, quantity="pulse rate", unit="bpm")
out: 72 bpm
